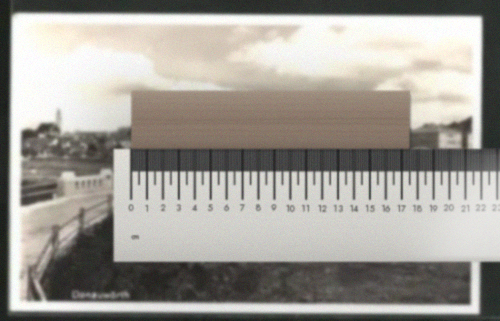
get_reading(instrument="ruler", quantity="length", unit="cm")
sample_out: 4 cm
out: 17.5 cm
